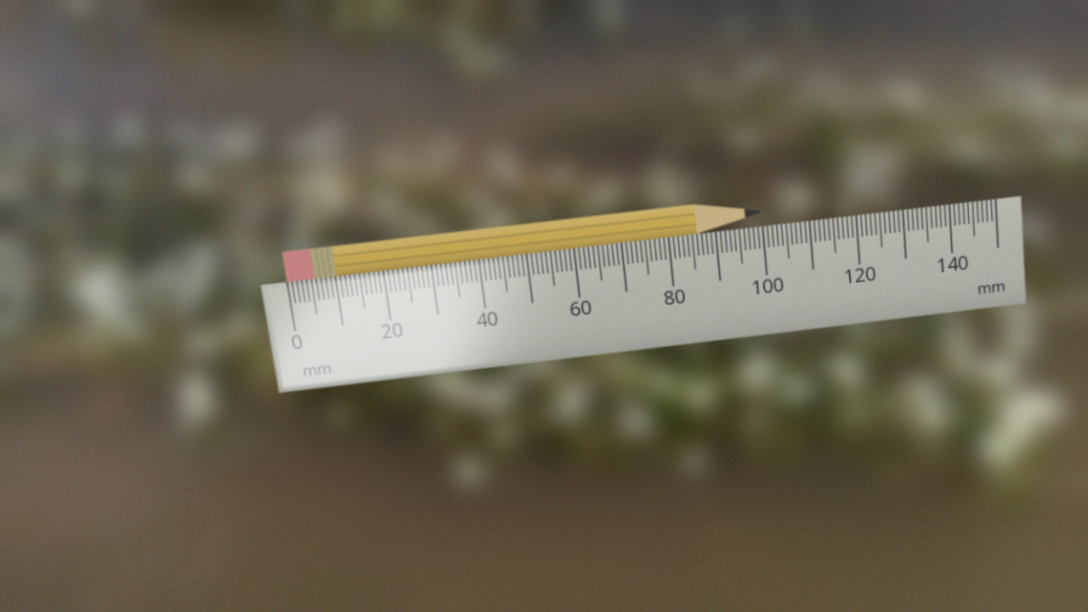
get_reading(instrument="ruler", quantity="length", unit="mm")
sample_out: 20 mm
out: 100 mm
